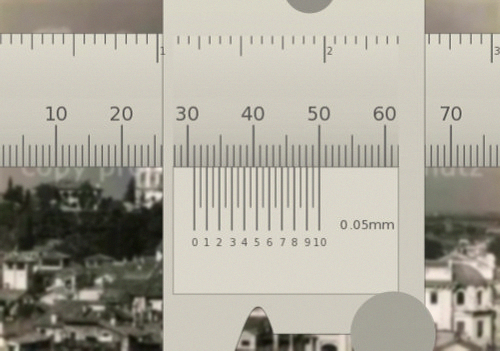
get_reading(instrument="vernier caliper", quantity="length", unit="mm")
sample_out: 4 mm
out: 31.0 mm
